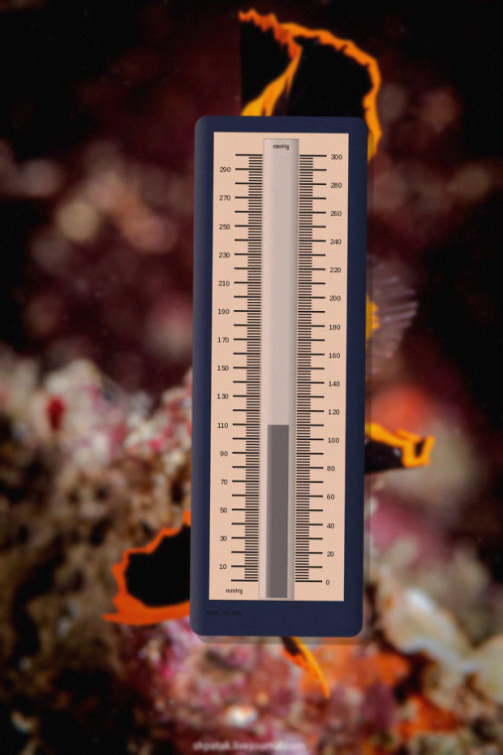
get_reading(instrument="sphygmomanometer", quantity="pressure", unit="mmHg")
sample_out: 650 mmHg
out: 110 mmHg
